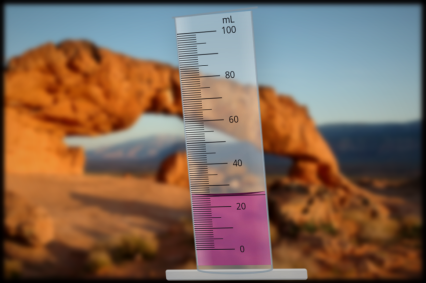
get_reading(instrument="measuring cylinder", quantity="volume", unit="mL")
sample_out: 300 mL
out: 25 mL
